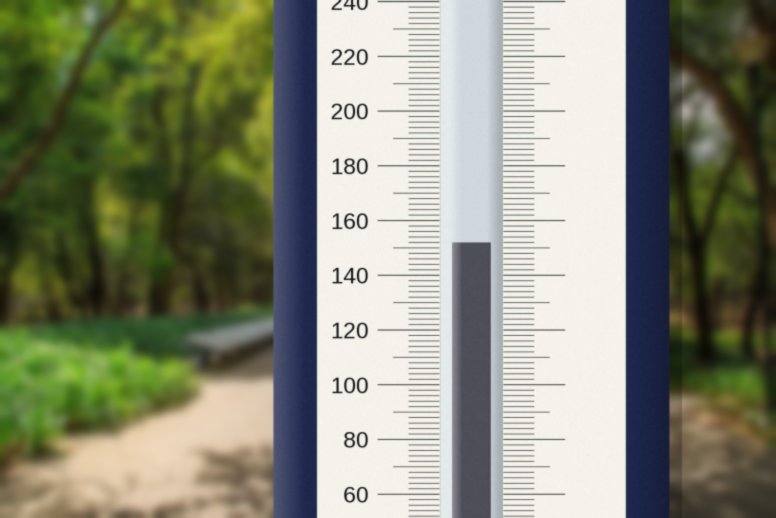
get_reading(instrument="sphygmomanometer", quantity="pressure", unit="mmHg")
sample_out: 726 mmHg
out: 152 mmHg
